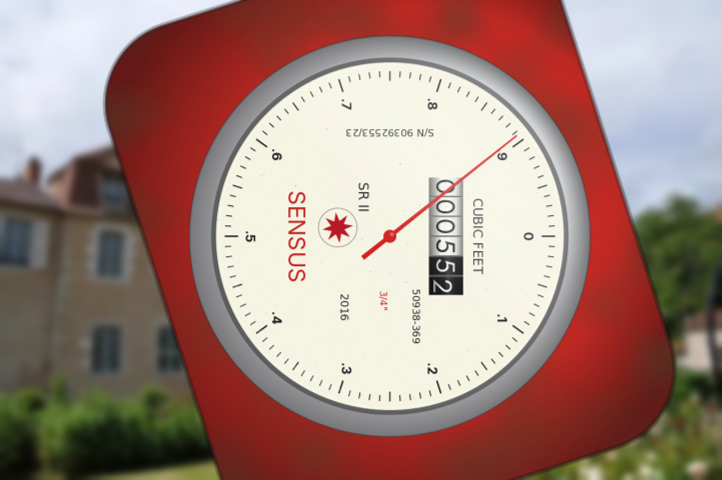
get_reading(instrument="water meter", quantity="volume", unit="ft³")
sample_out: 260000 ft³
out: 551.89 ft³
